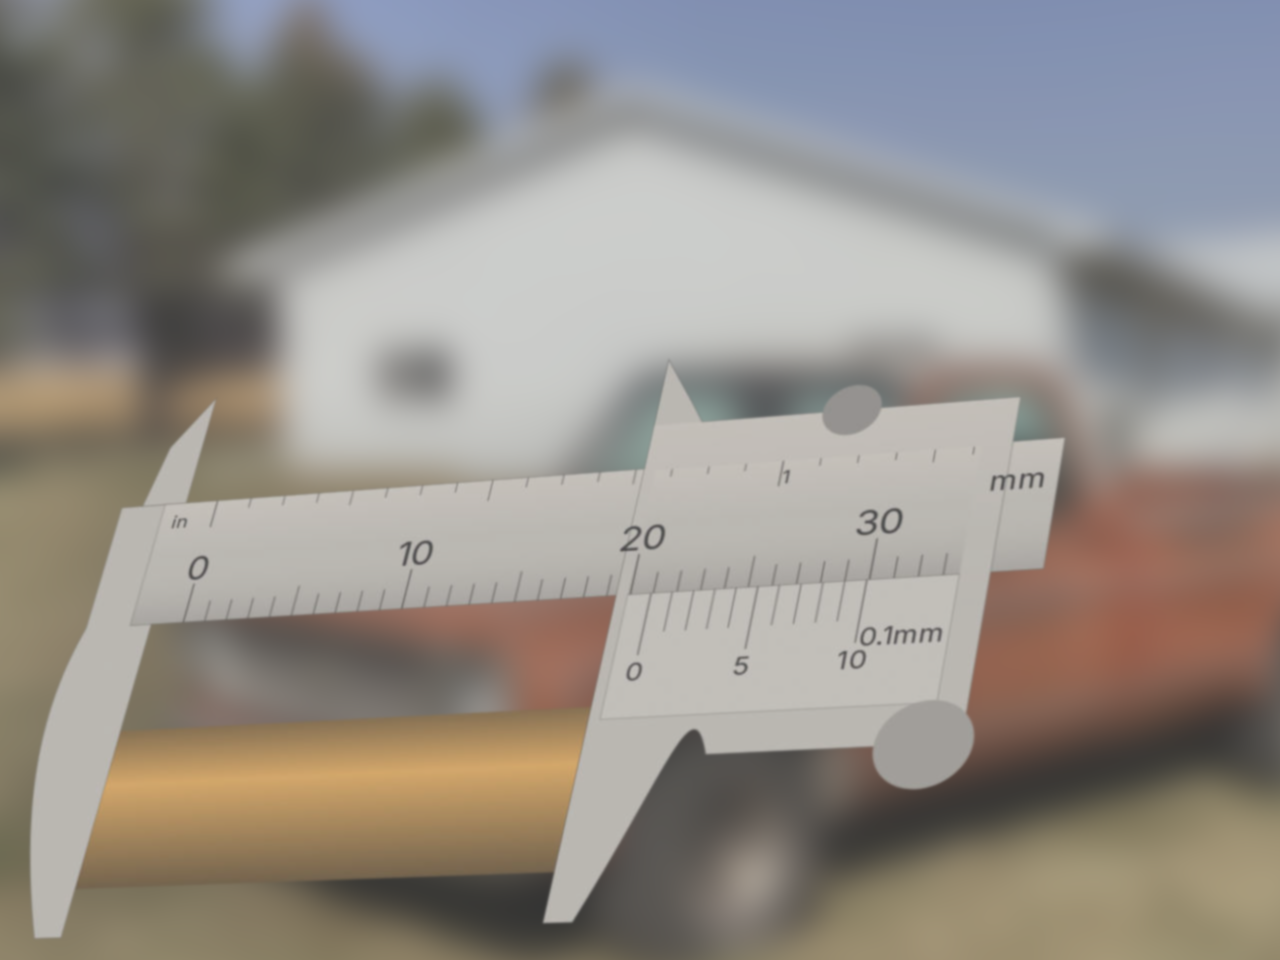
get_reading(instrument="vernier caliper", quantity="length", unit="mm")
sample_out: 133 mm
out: 20.9 mm
